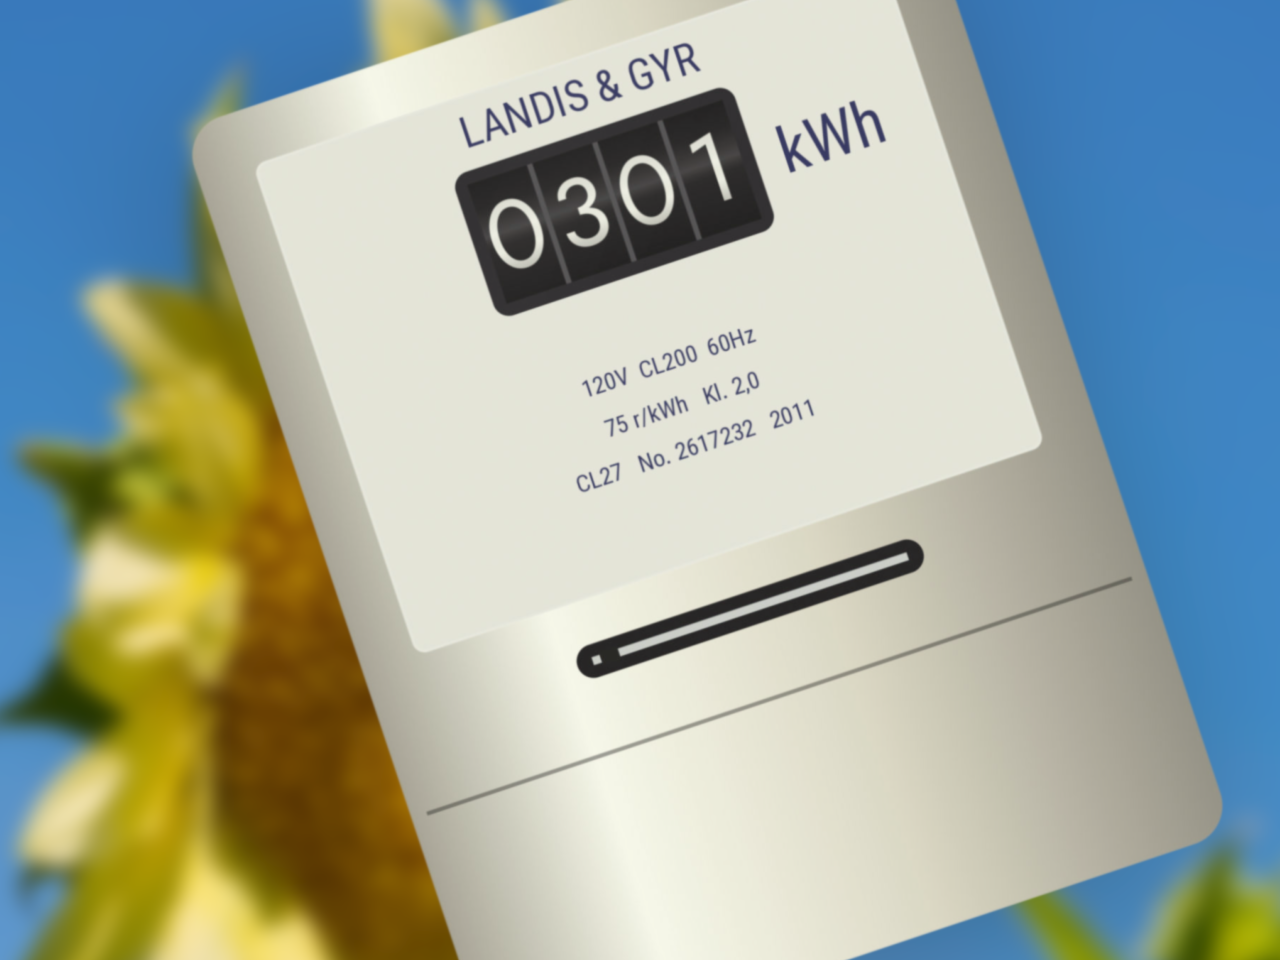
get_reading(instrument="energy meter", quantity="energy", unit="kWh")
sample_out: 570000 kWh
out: 301 kWh
